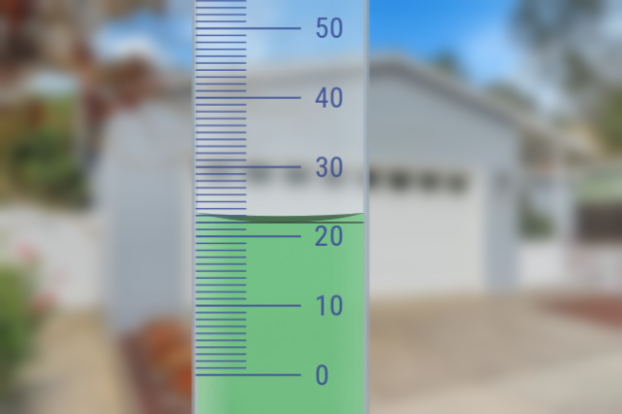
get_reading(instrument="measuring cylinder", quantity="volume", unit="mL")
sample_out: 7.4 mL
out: 22 mL
